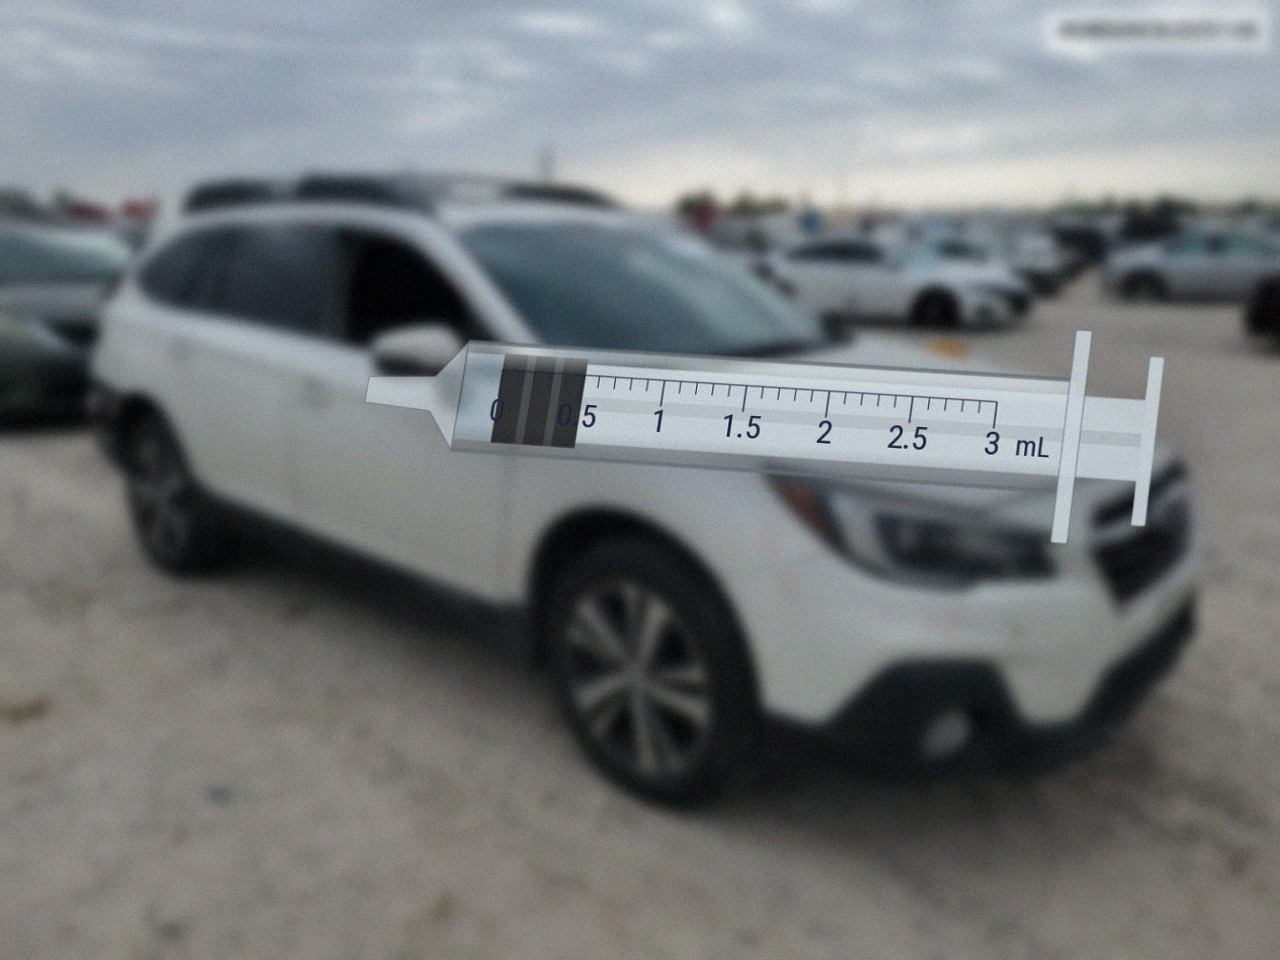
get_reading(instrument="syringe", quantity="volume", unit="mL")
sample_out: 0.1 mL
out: 0 mL
